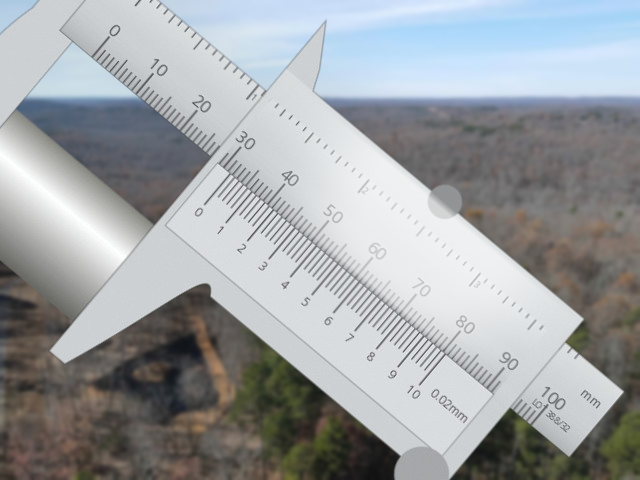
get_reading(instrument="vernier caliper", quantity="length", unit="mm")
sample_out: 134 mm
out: 31.6 mm
